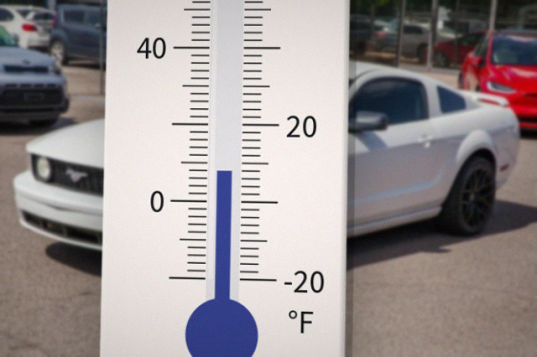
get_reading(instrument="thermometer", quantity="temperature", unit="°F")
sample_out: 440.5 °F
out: 8 °F
